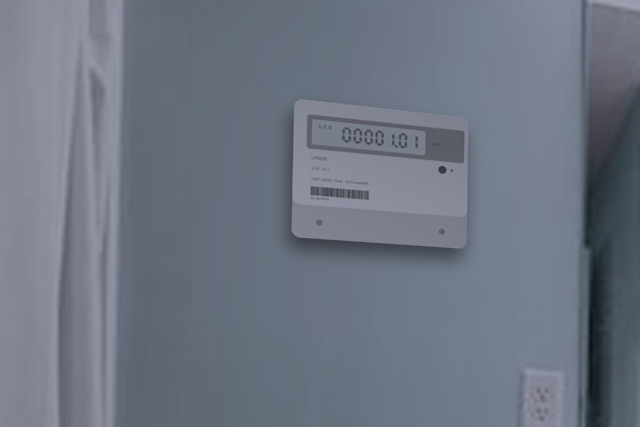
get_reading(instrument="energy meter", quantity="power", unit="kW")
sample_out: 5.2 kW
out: 1.01 kW
